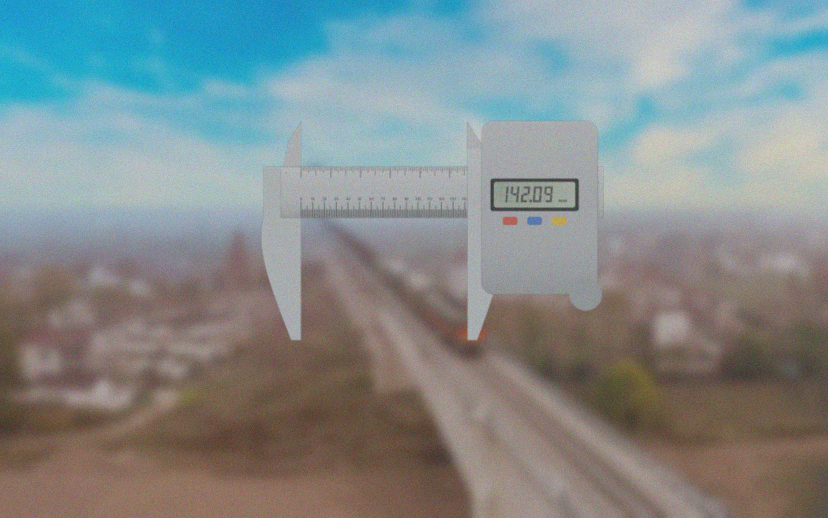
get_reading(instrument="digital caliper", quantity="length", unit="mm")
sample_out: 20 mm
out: 142.09 mm
